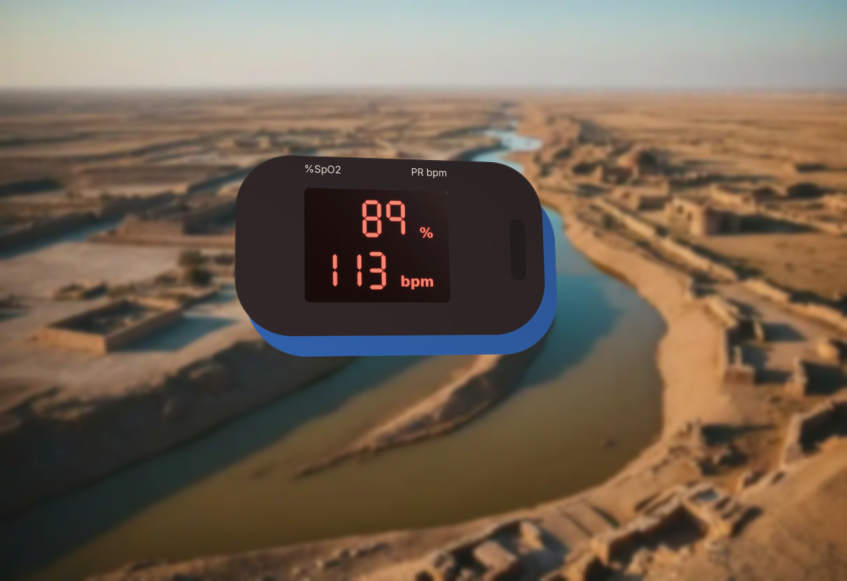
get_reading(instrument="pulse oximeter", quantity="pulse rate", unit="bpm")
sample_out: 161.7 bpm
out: 113 bpm
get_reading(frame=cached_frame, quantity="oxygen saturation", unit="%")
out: 89 %
